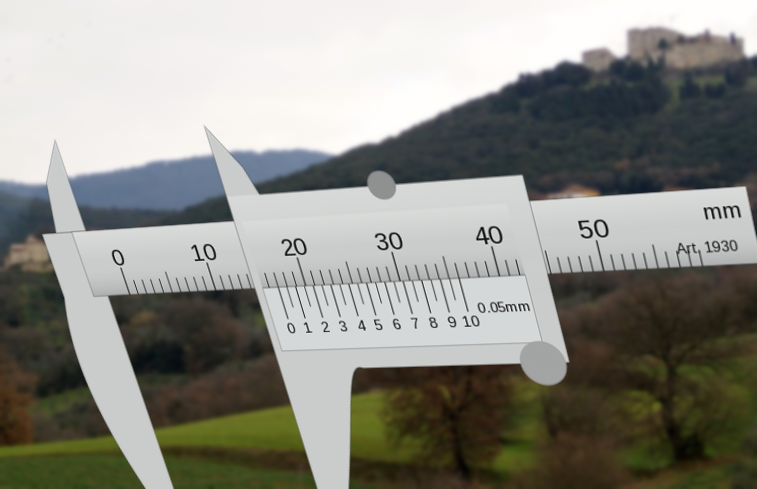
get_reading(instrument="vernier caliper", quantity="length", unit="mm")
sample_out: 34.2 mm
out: 17.0 mm
